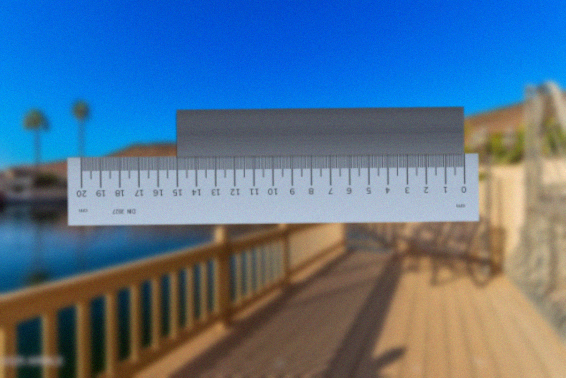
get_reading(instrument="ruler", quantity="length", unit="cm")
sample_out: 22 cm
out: 15 cm
